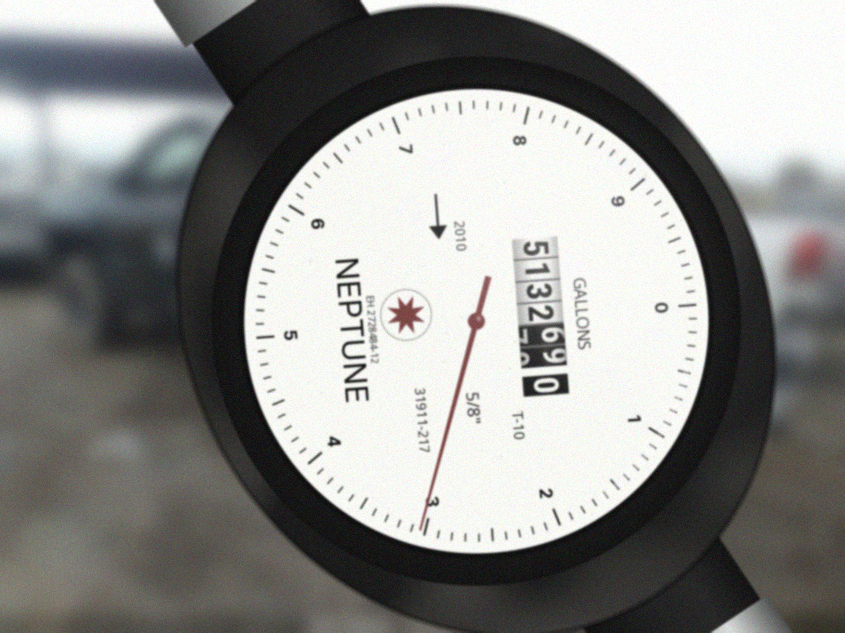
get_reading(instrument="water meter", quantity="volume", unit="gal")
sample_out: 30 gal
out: 5132693.0 gal
